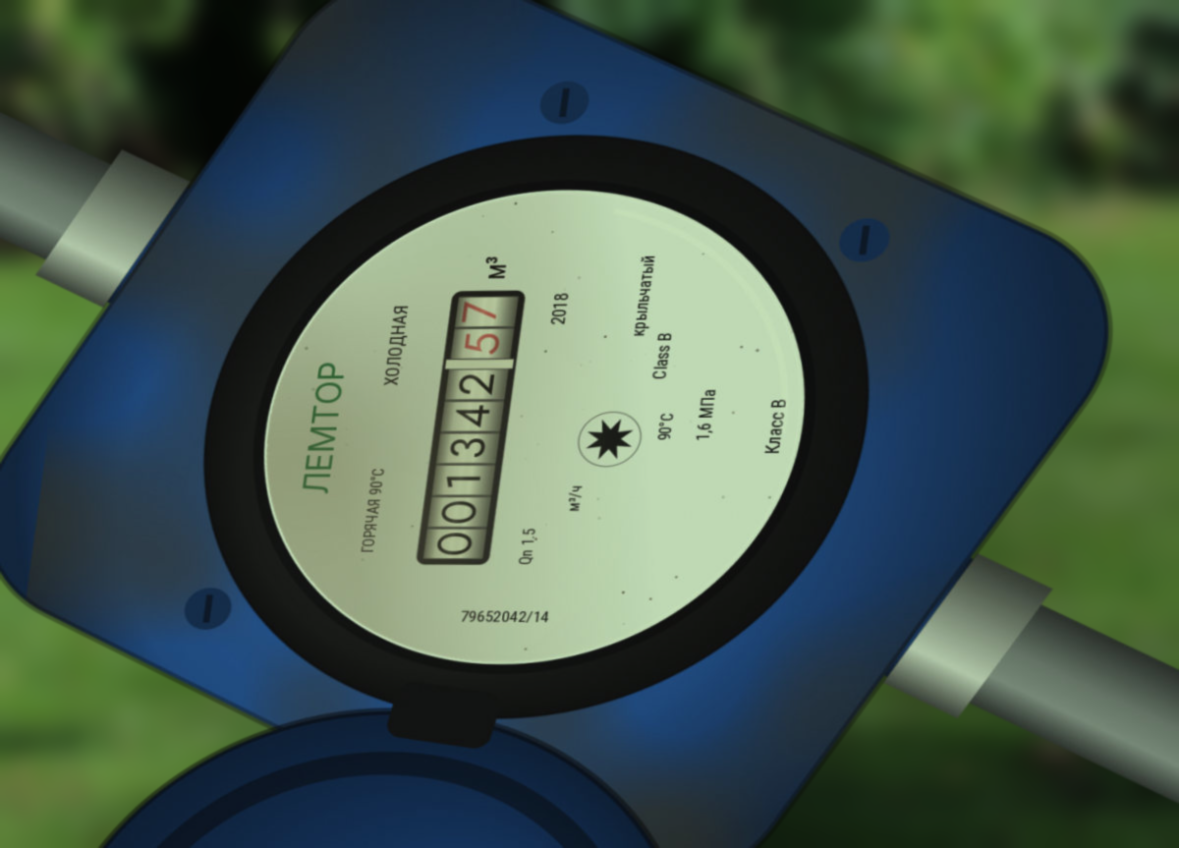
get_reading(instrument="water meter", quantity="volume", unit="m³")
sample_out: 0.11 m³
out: 1342.57 m³
